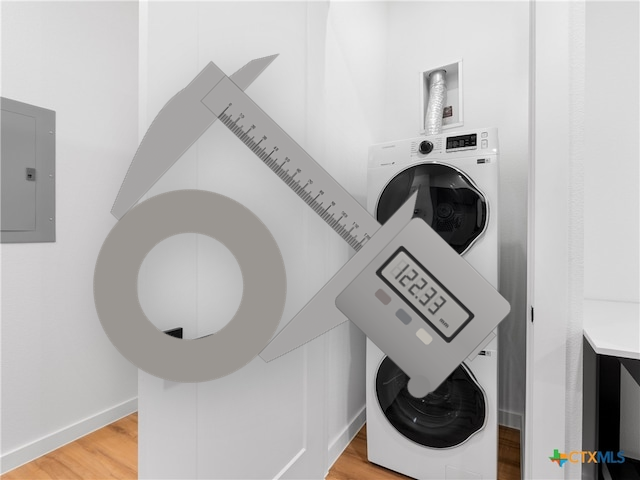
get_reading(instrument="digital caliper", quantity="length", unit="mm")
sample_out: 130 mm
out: 122.33 mm
